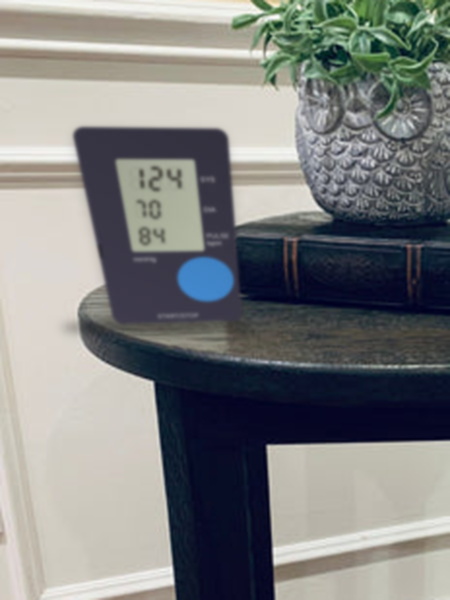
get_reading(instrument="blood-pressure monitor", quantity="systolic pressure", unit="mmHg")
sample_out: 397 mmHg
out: 124 mmHg
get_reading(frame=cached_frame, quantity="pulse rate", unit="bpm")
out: 84 bpm
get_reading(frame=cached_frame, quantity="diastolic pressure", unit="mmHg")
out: 70 mmHg
